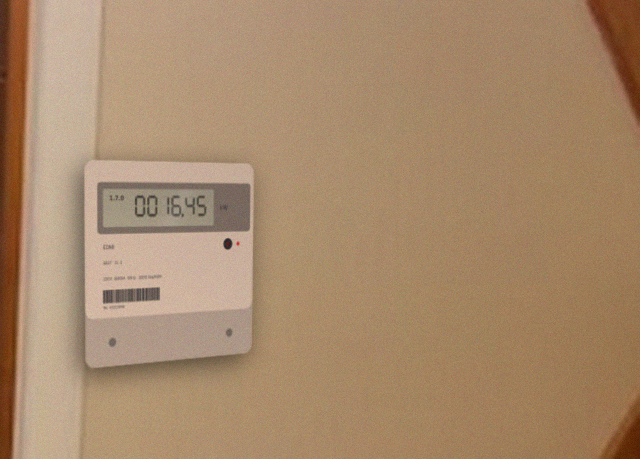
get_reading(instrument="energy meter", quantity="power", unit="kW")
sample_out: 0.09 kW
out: 16.45 kW
